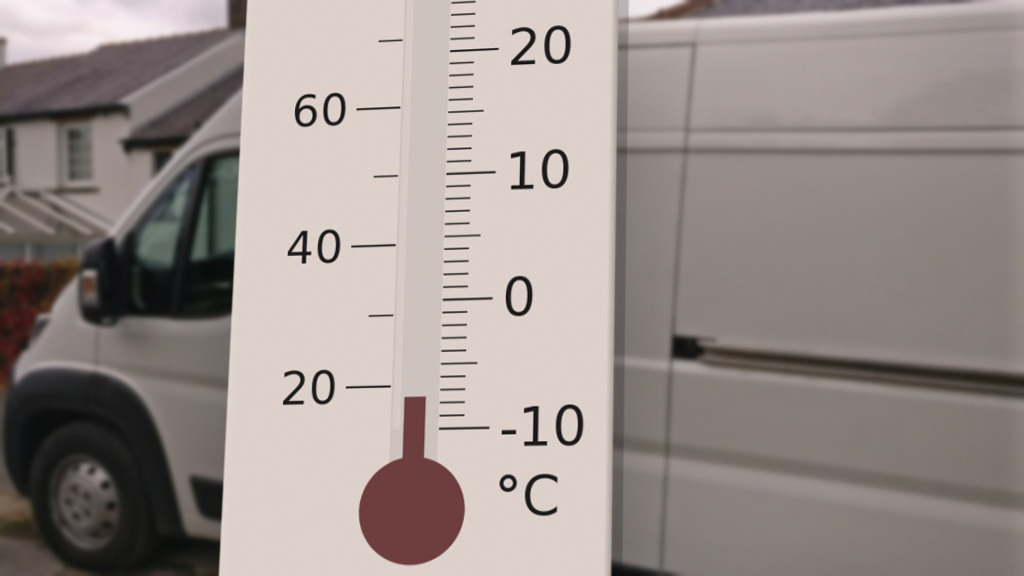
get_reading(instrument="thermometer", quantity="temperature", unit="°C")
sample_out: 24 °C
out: -7.5 °C
